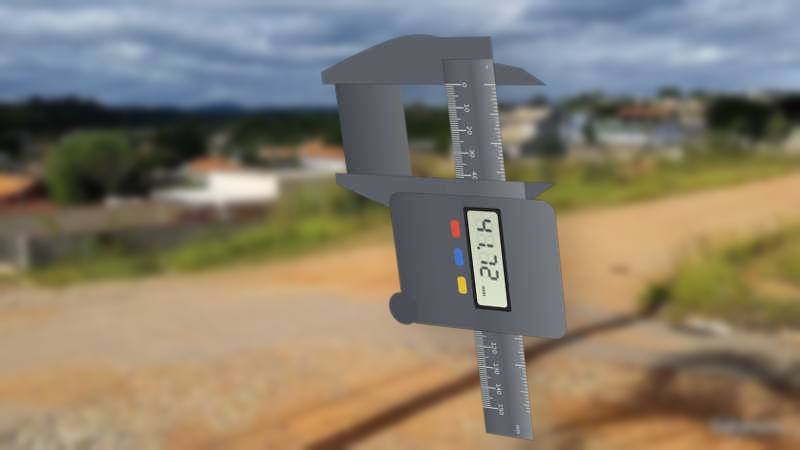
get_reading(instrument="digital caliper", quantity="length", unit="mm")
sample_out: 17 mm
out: 41.72 mm
